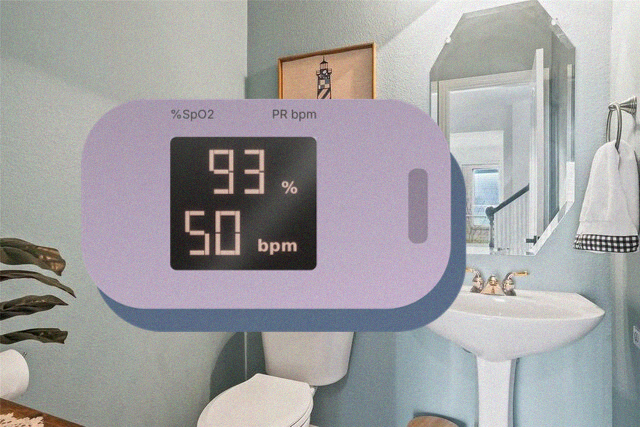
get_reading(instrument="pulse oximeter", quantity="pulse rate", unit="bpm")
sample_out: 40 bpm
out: 50 bpm
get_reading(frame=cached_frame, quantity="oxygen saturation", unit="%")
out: 93 %
